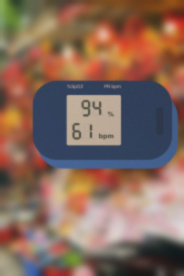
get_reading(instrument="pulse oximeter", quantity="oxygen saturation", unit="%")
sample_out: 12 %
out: 94 %
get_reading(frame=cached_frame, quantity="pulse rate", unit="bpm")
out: 61 bpm
